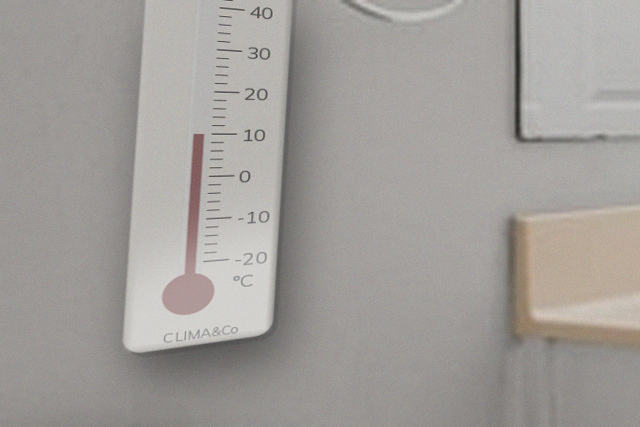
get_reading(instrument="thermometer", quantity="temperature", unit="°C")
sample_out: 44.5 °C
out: 10 °C
